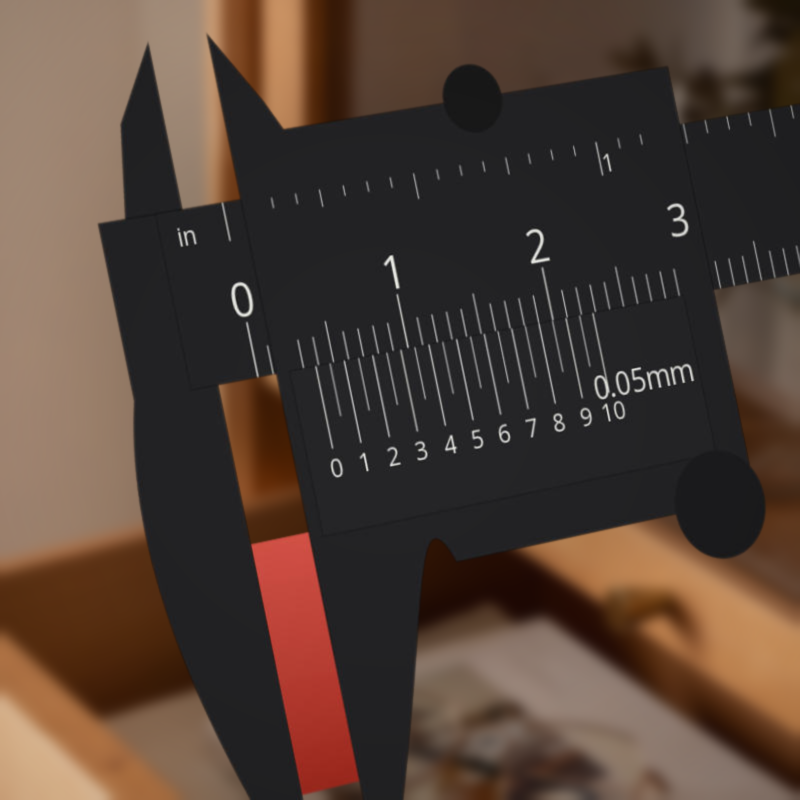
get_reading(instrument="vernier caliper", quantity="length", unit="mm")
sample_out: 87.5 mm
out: 3.8 mm
